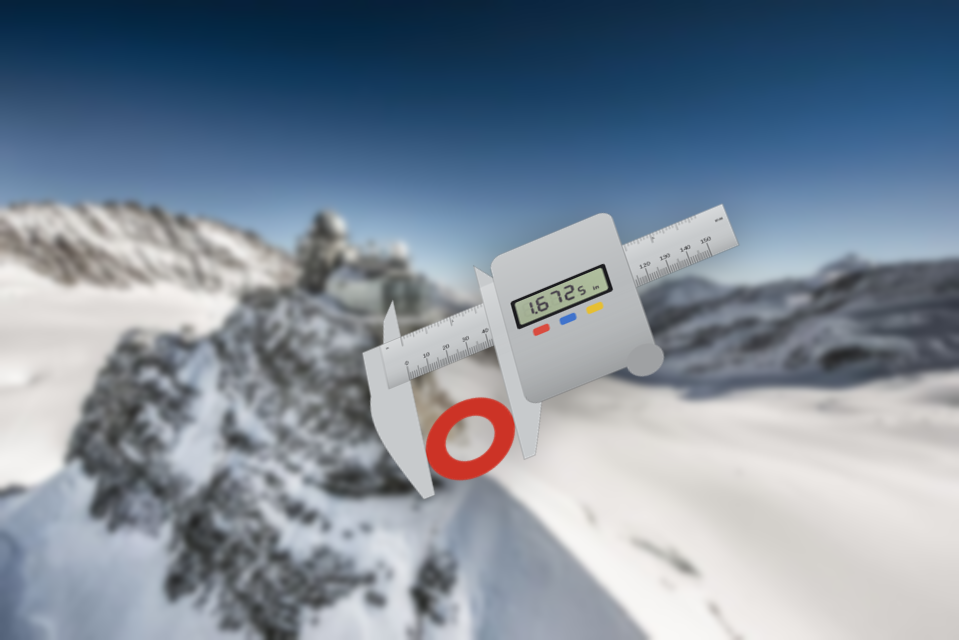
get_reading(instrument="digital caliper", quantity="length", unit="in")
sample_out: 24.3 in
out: 1.6725 in
